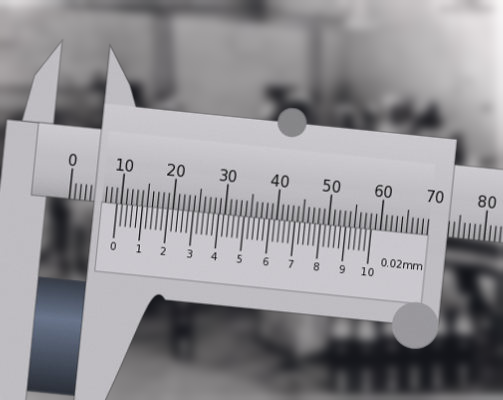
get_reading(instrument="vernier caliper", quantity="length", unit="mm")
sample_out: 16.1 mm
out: 9.2 mm
